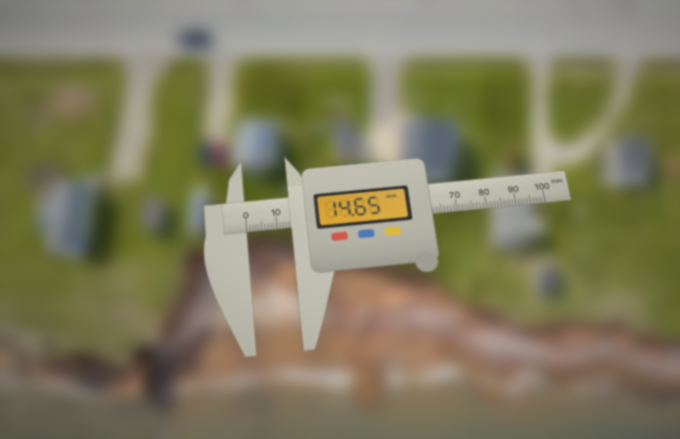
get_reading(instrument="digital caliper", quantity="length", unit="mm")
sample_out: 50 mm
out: 14.65 mm
